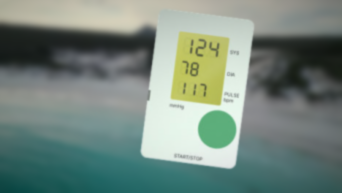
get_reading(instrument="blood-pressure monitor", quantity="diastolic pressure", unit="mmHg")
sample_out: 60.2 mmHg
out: 78 mmHg
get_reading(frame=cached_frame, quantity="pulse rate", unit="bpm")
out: 117 bpm
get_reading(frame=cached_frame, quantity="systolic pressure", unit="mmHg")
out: 124 mmHg
